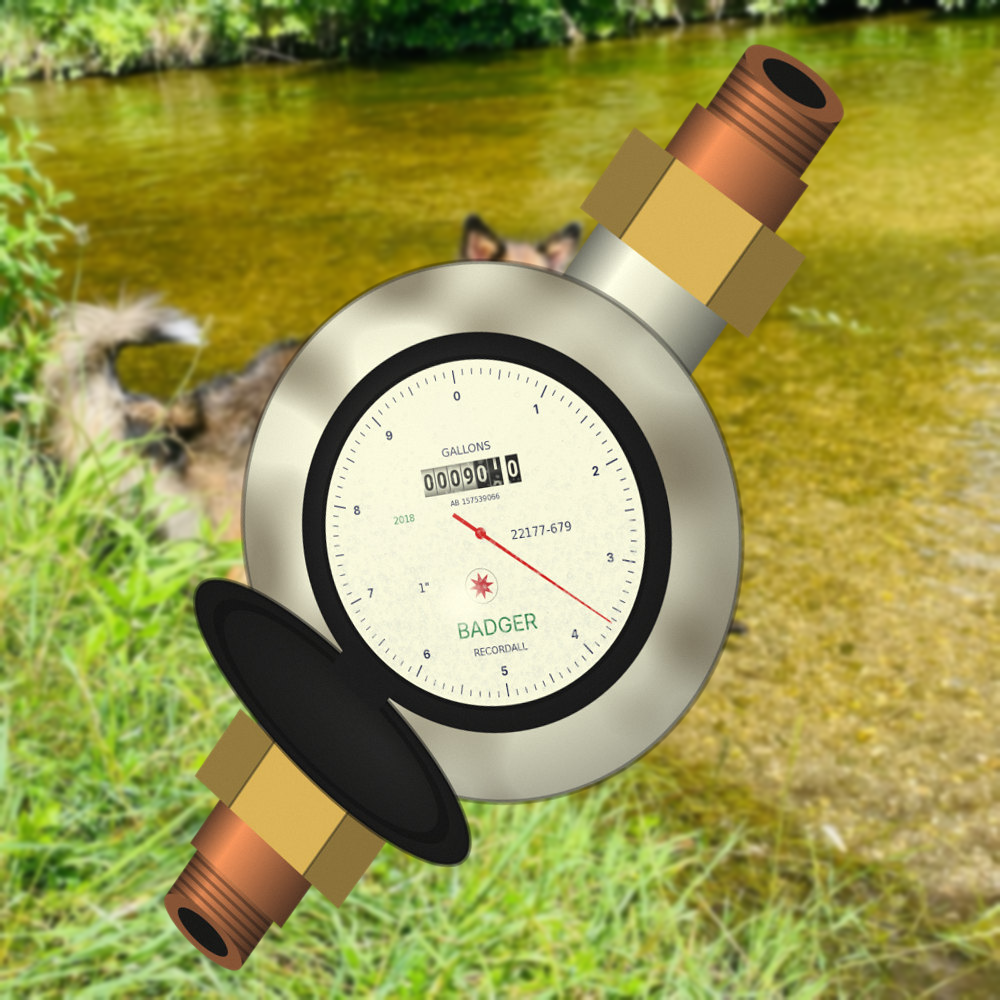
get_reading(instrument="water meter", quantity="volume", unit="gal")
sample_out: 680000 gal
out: 9013.6 gal
